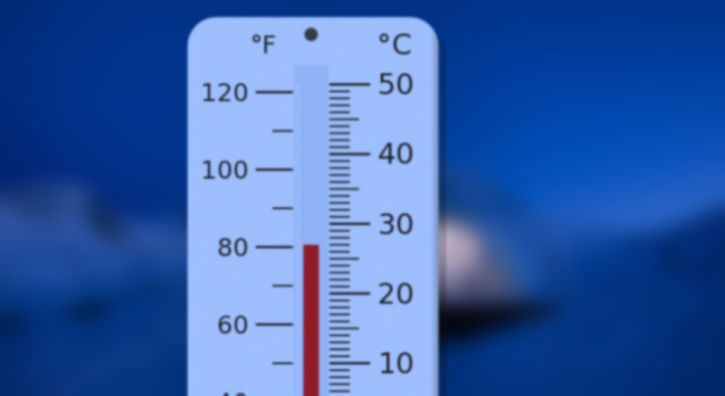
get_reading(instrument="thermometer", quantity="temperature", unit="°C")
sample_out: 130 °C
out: 27 °C
